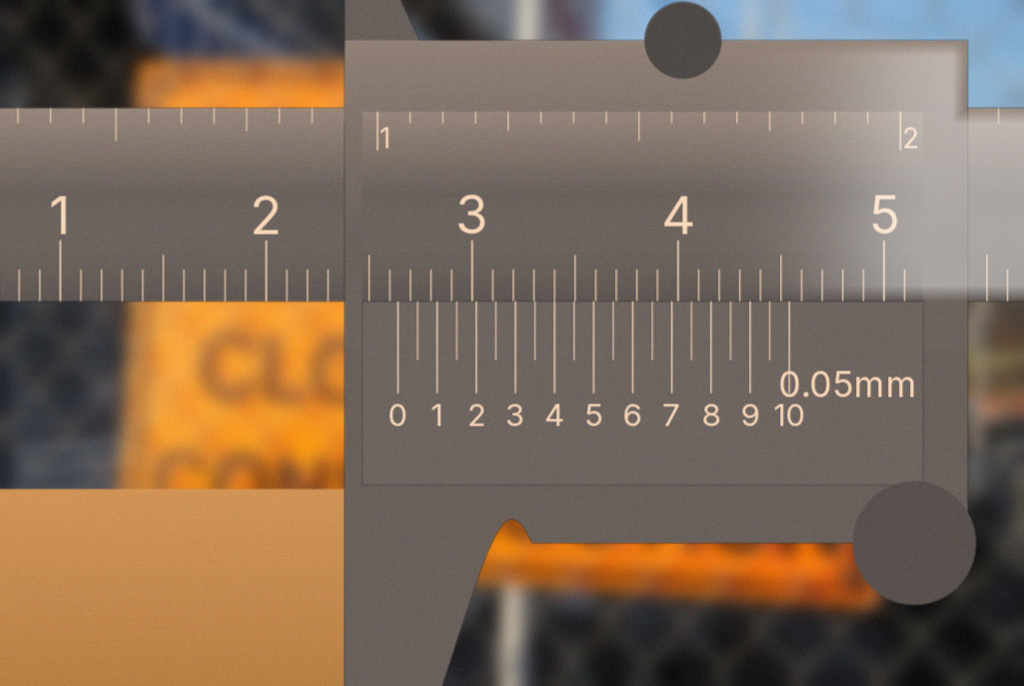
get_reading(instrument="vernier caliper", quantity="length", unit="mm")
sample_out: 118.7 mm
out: 26.4 mm
